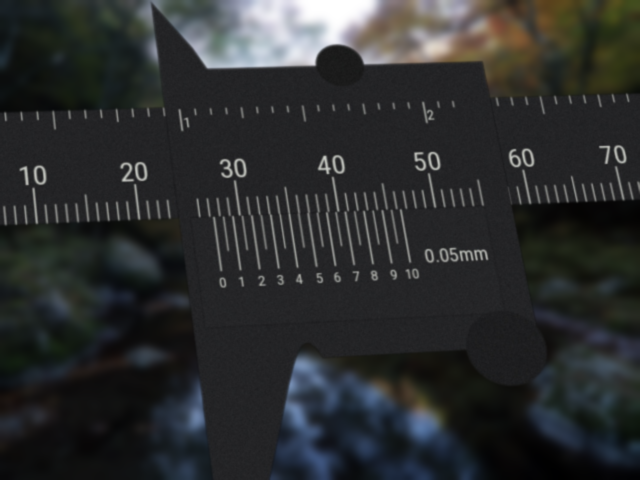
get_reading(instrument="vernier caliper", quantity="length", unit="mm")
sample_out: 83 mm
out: 27.4 mm
